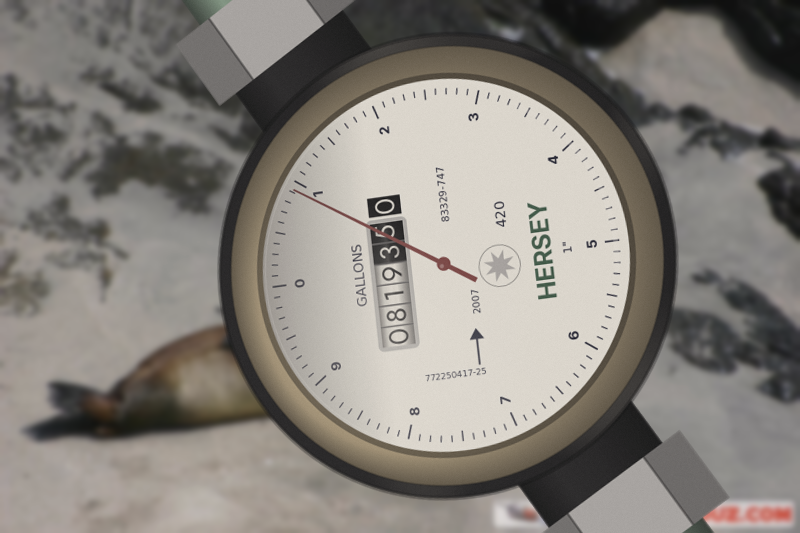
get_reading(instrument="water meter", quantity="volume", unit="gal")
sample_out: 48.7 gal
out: 819350.9 gal
